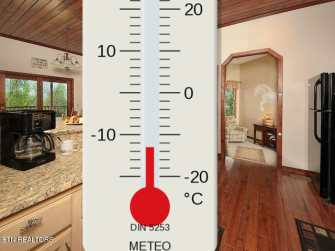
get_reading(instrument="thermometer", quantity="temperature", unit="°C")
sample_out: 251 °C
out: -13 °C
